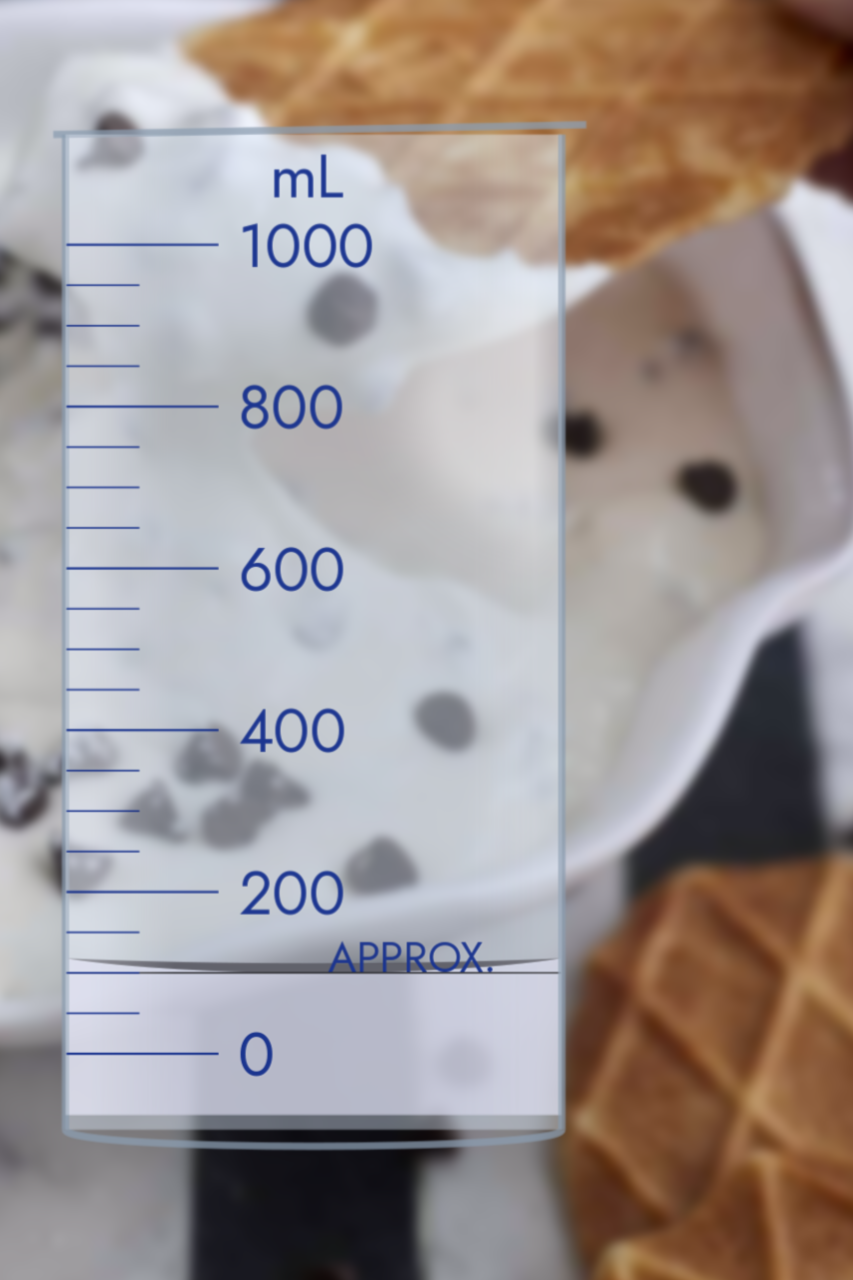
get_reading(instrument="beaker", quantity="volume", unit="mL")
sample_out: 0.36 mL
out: 100 mL
